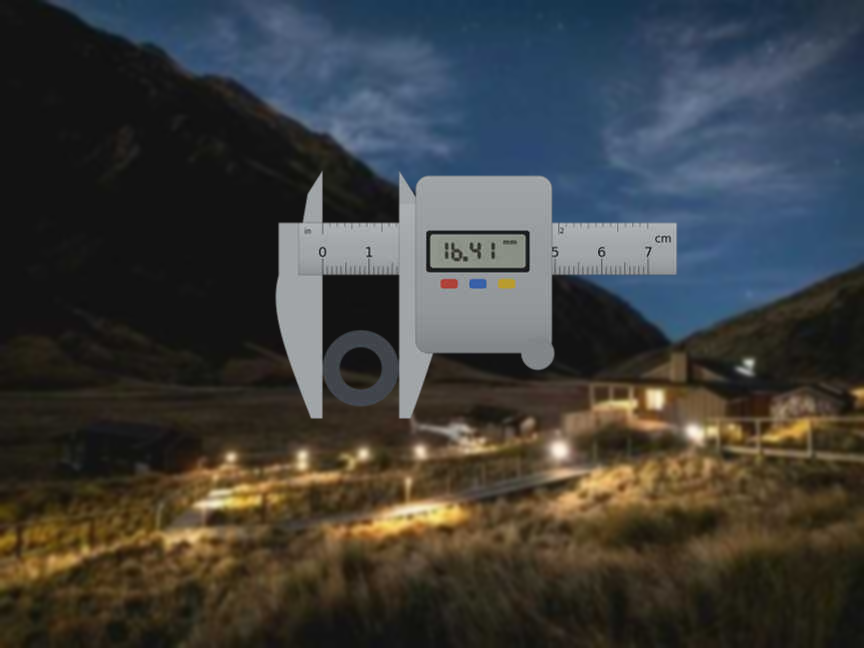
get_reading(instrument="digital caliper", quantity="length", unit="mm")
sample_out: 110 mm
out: 16.41 mm
